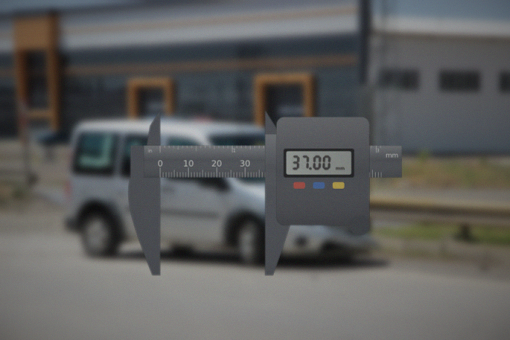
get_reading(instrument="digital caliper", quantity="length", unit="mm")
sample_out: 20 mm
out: 37.00 mm
